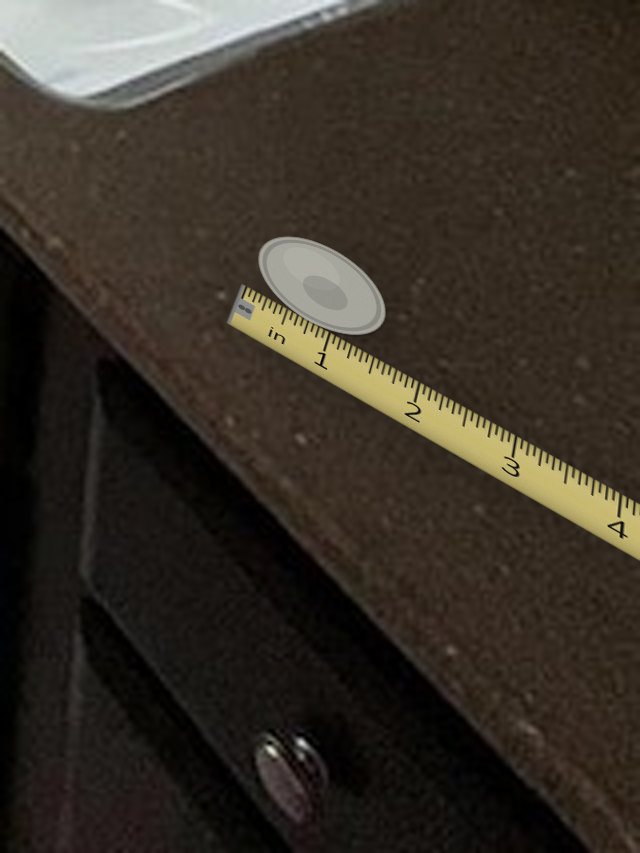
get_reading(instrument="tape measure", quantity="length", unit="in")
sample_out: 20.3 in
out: 1.5 in
